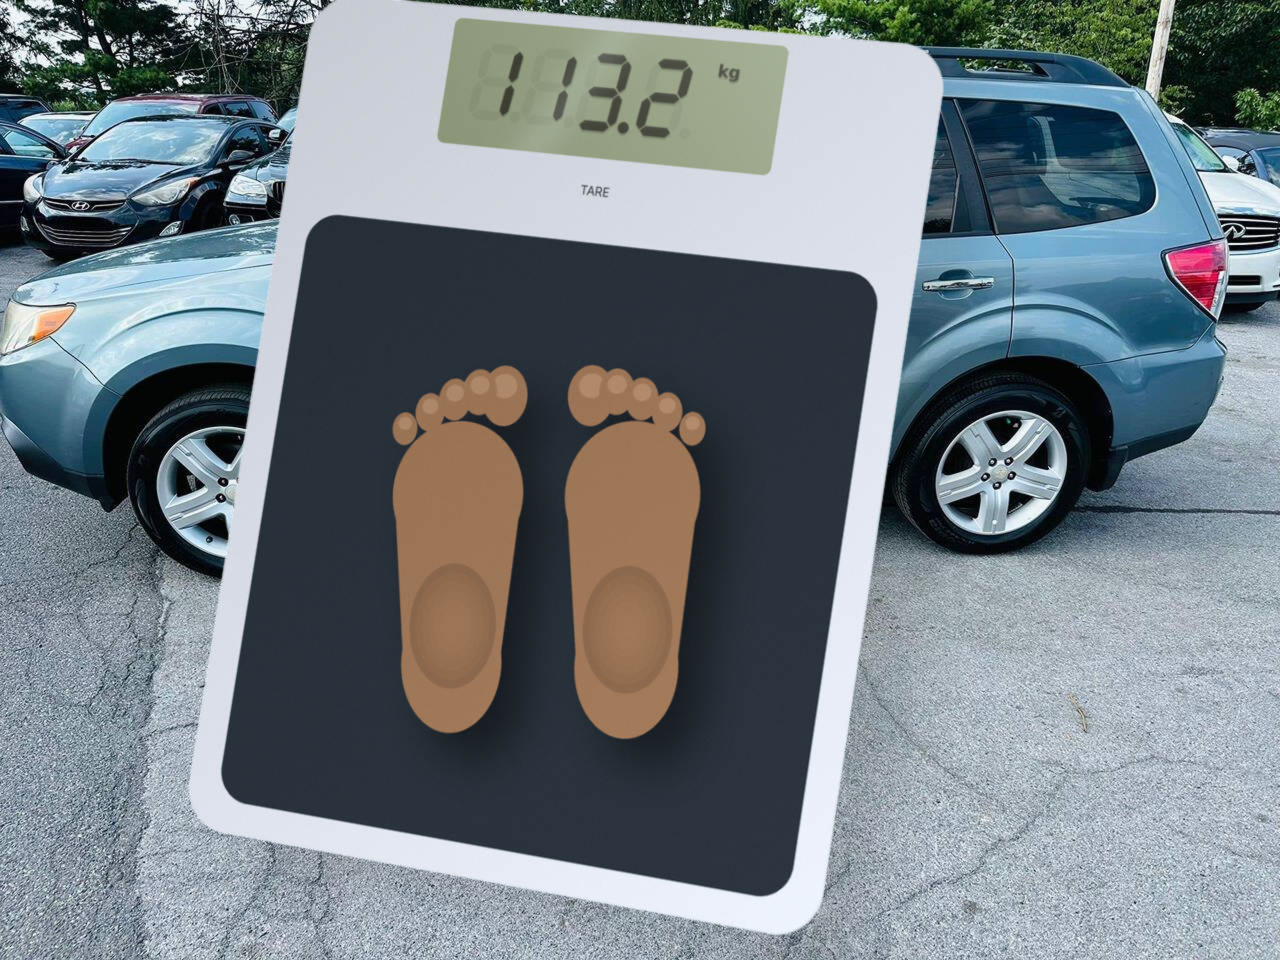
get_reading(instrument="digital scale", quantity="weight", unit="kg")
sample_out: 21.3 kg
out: 113.2 kg
